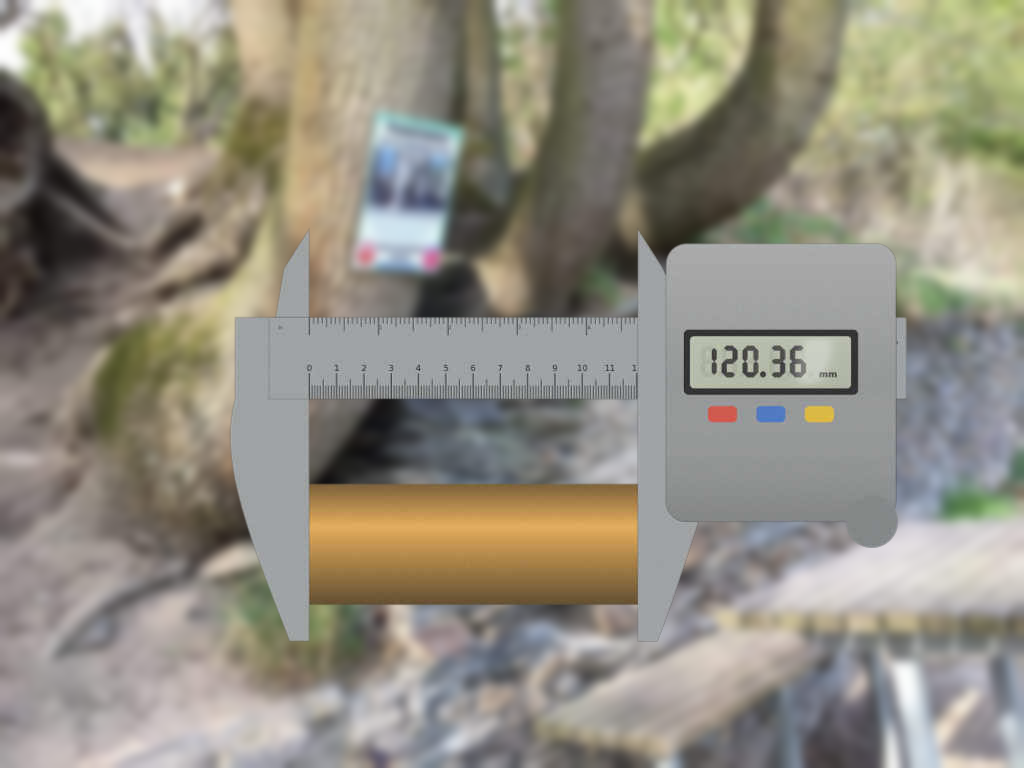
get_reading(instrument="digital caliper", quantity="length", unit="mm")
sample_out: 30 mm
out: 120.36 mm
